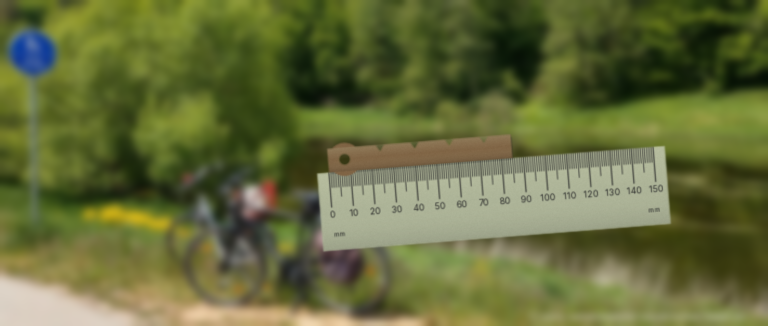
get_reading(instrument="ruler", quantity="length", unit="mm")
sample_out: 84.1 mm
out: 85 mm
